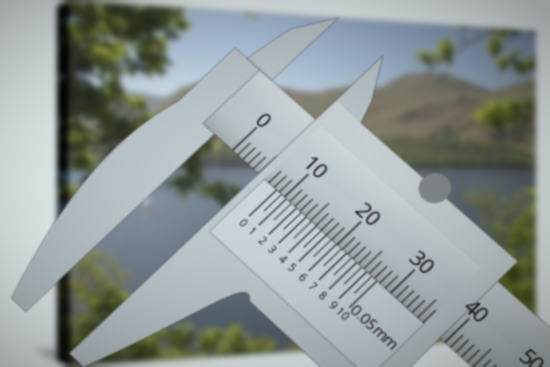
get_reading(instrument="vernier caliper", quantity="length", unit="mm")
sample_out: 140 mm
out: 8.5 mm
